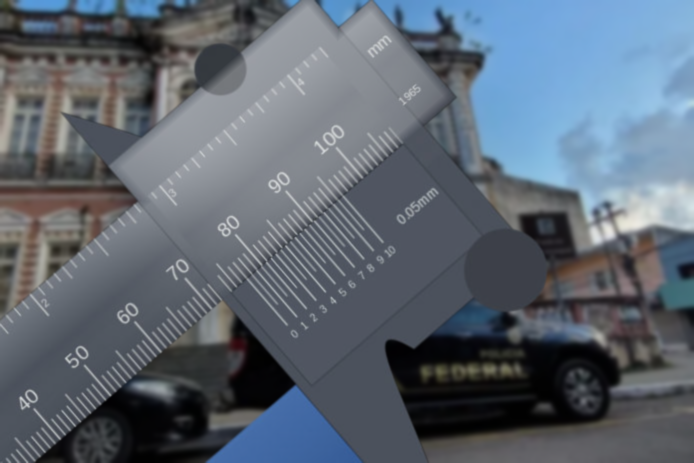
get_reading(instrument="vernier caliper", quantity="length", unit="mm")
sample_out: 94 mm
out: 77.0 mm
